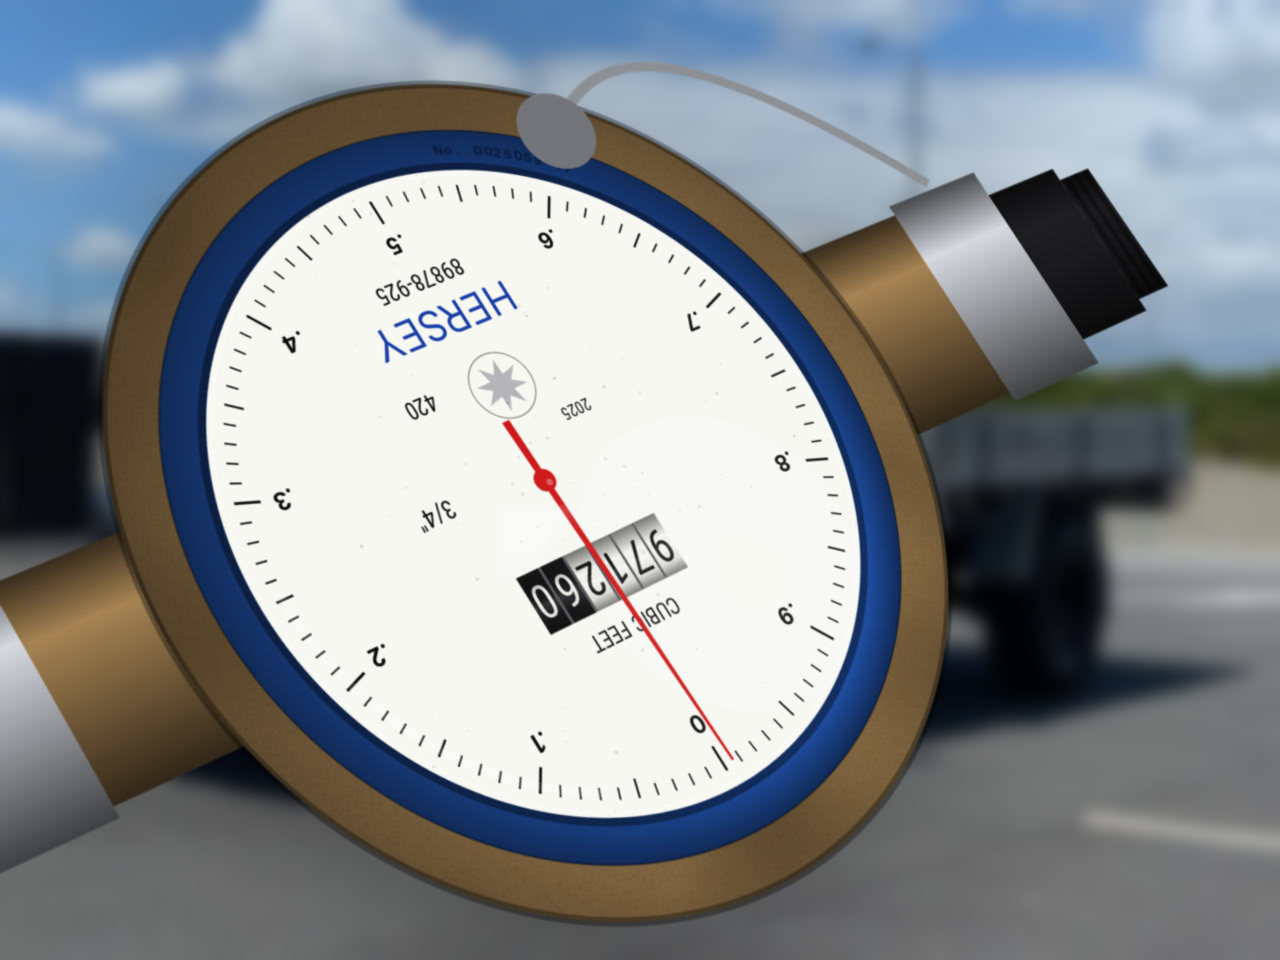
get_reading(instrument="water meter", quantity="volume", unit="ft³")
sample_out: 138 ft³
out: 971259.99 ft³
